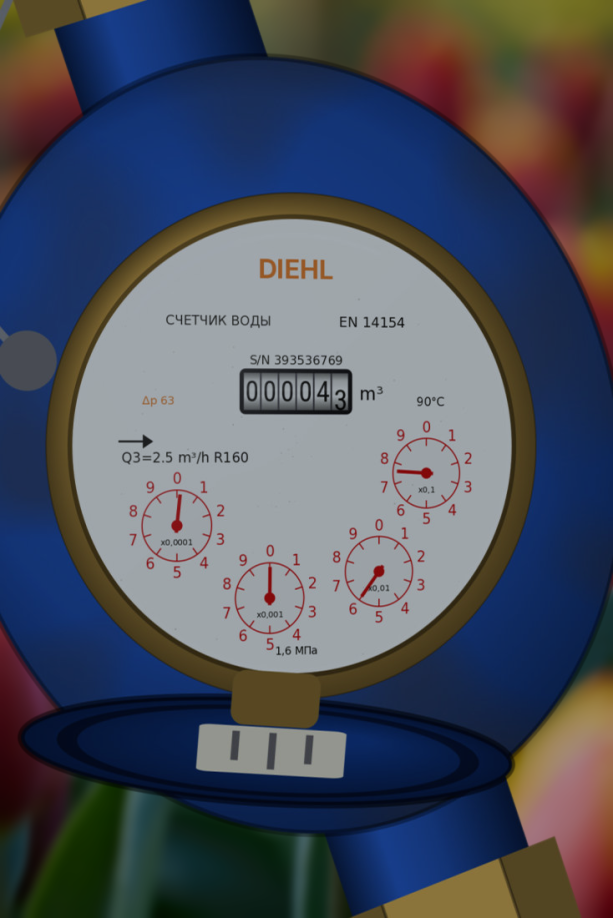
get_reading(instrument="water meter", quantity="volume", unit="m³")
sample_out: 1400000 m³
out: 42.7600 m³
